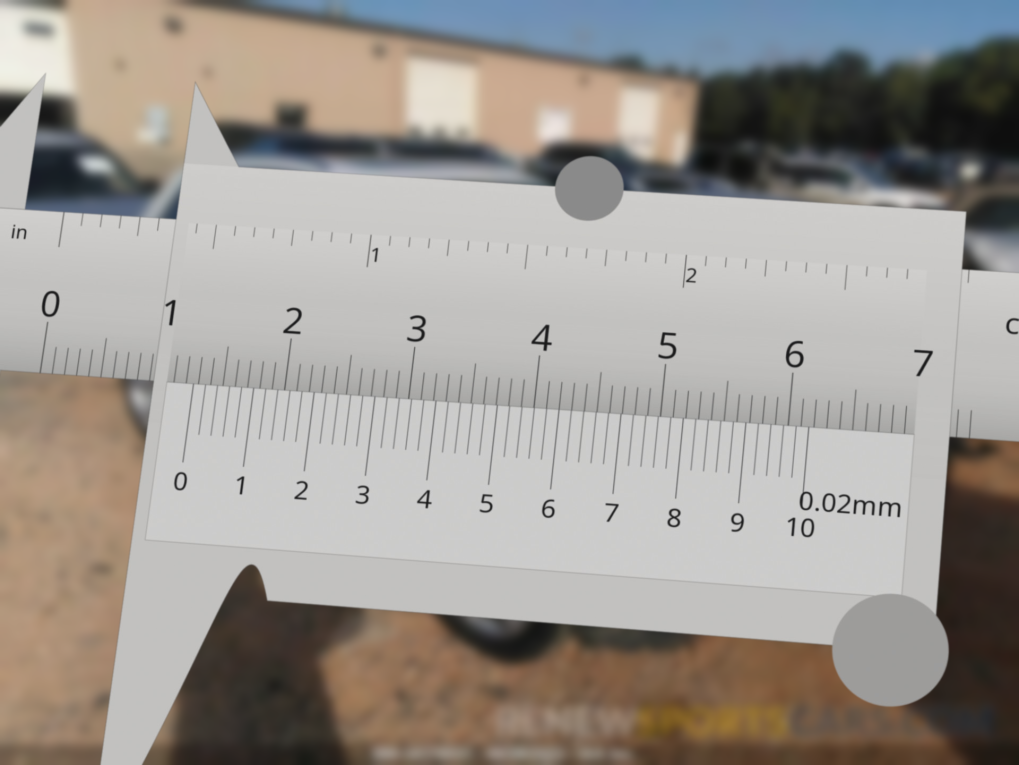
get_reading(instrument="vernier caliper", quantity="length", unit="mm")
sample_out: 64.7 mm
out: 12.6 mm
